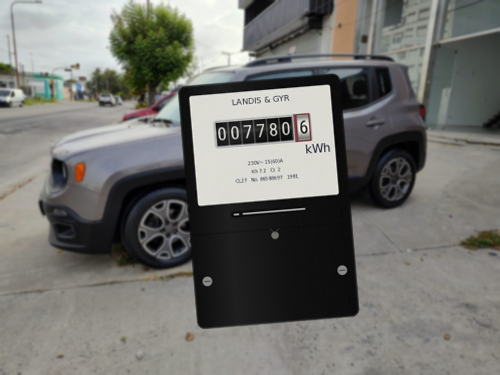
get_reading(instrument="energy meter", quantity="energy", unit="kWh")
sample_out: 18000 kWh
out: 7780.6 kWh
